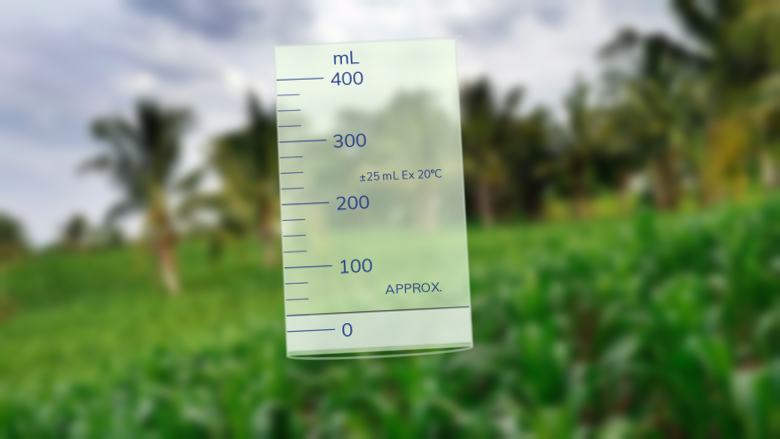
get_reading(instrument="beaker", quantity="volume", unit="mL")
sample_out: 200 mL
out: 25 mL
